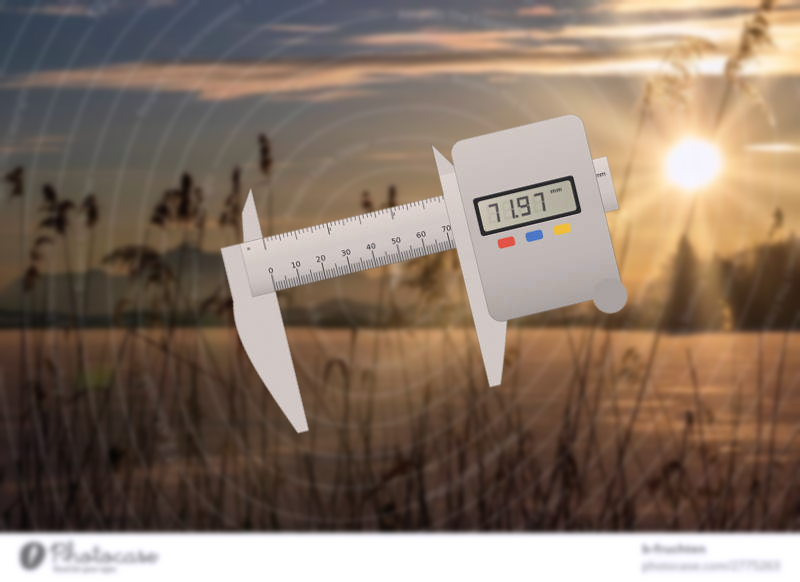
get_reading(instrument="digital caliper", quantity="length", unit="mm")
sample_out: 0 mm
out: 71.97 mm
